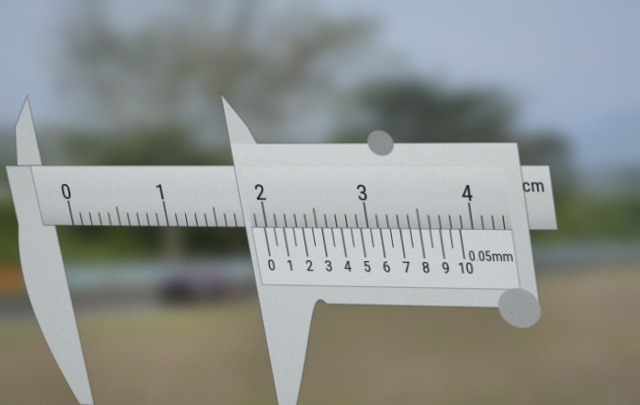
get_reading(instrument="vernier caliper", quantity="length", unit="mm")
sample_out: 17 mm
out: 19.8 mm
